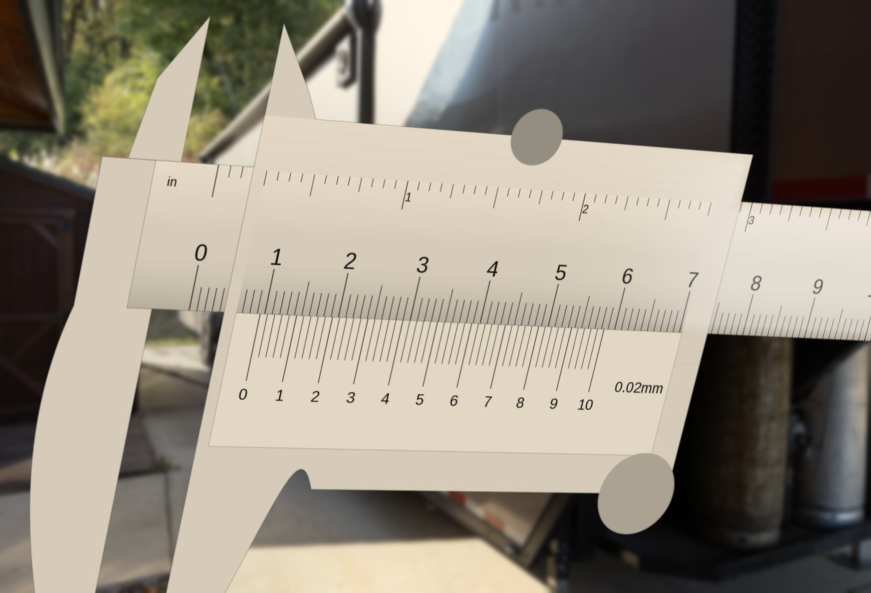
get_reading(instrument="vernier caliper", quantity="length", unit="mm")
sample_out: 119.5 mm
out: 9.4 mm
